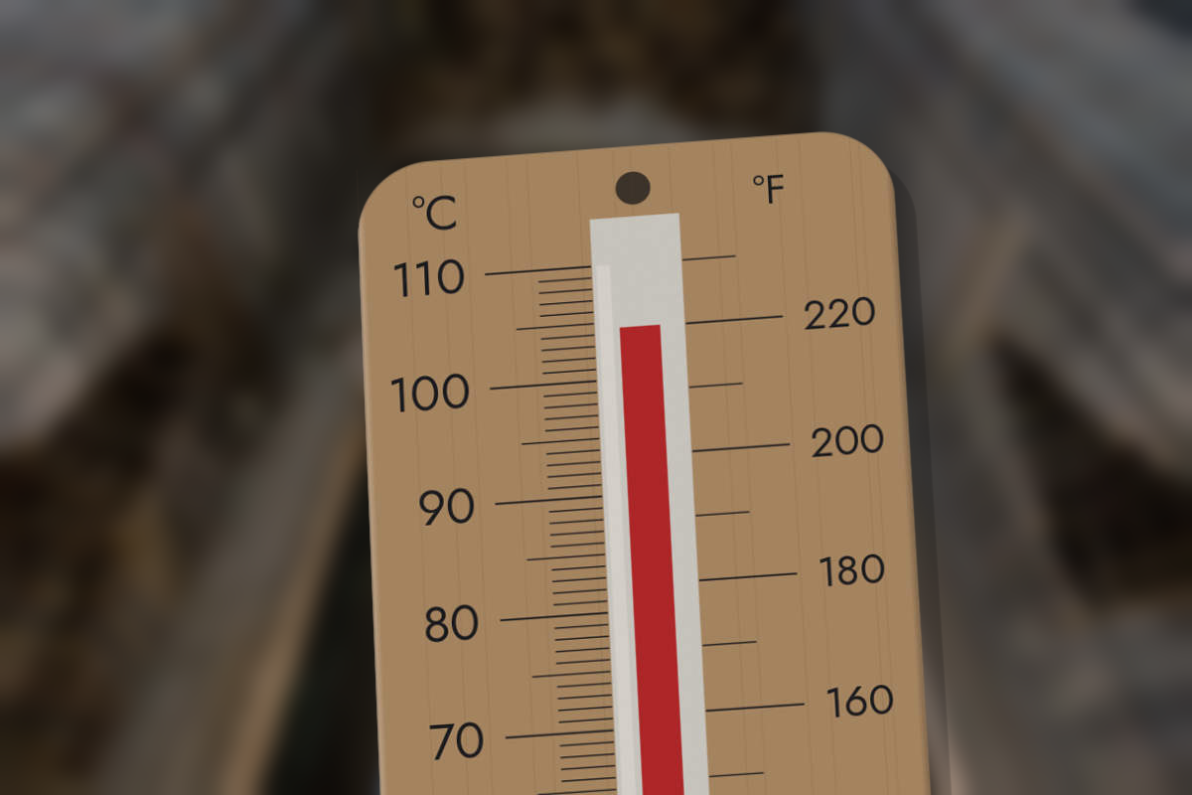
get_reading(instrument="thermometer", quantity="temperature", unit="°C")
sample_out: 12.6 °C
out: 104.5 °C
